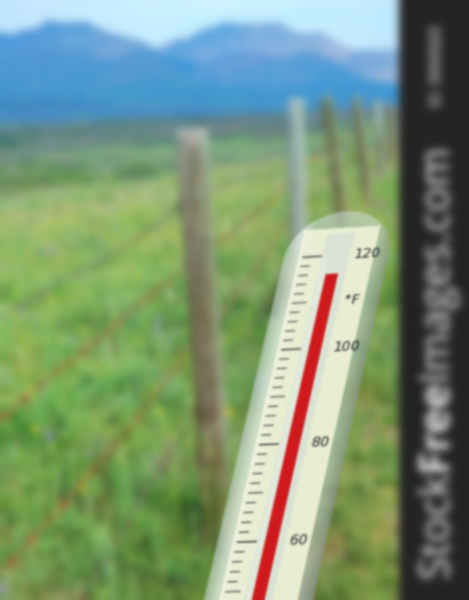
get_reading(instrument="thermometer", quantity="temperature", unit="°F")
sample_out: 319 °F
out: 116 °F
